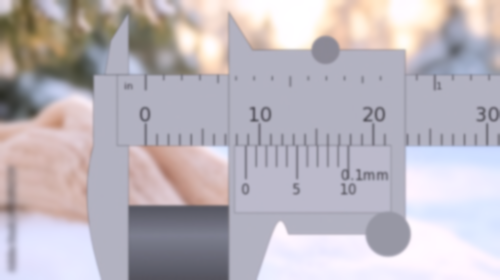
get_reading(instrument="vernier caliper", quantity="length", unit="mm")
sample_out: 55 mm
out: 8.8 mm
